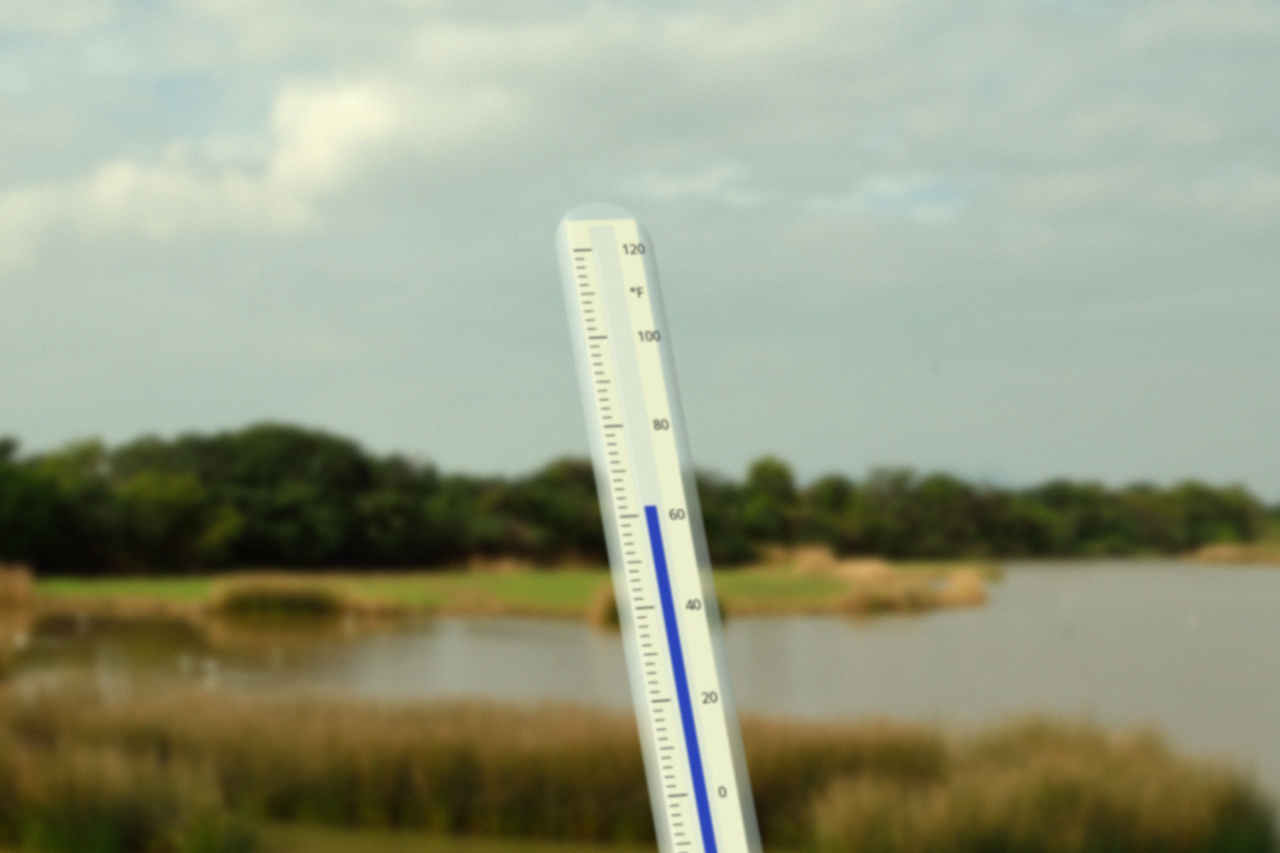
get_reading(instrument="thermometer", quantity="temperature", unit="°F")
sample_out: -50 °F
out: 62 °F
